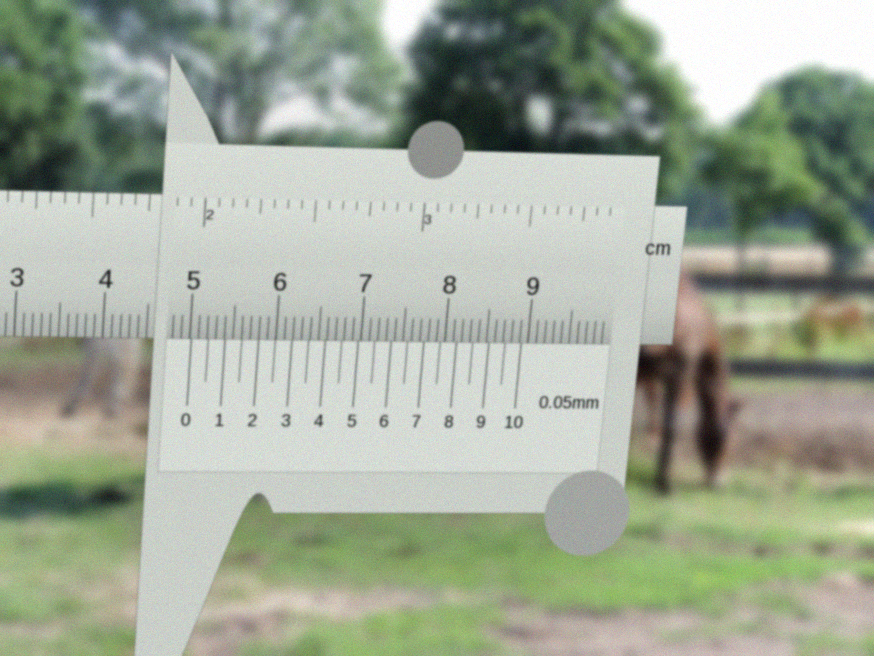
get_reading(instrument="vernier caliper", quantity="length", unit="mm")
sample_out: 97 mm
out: 50.2 mm
